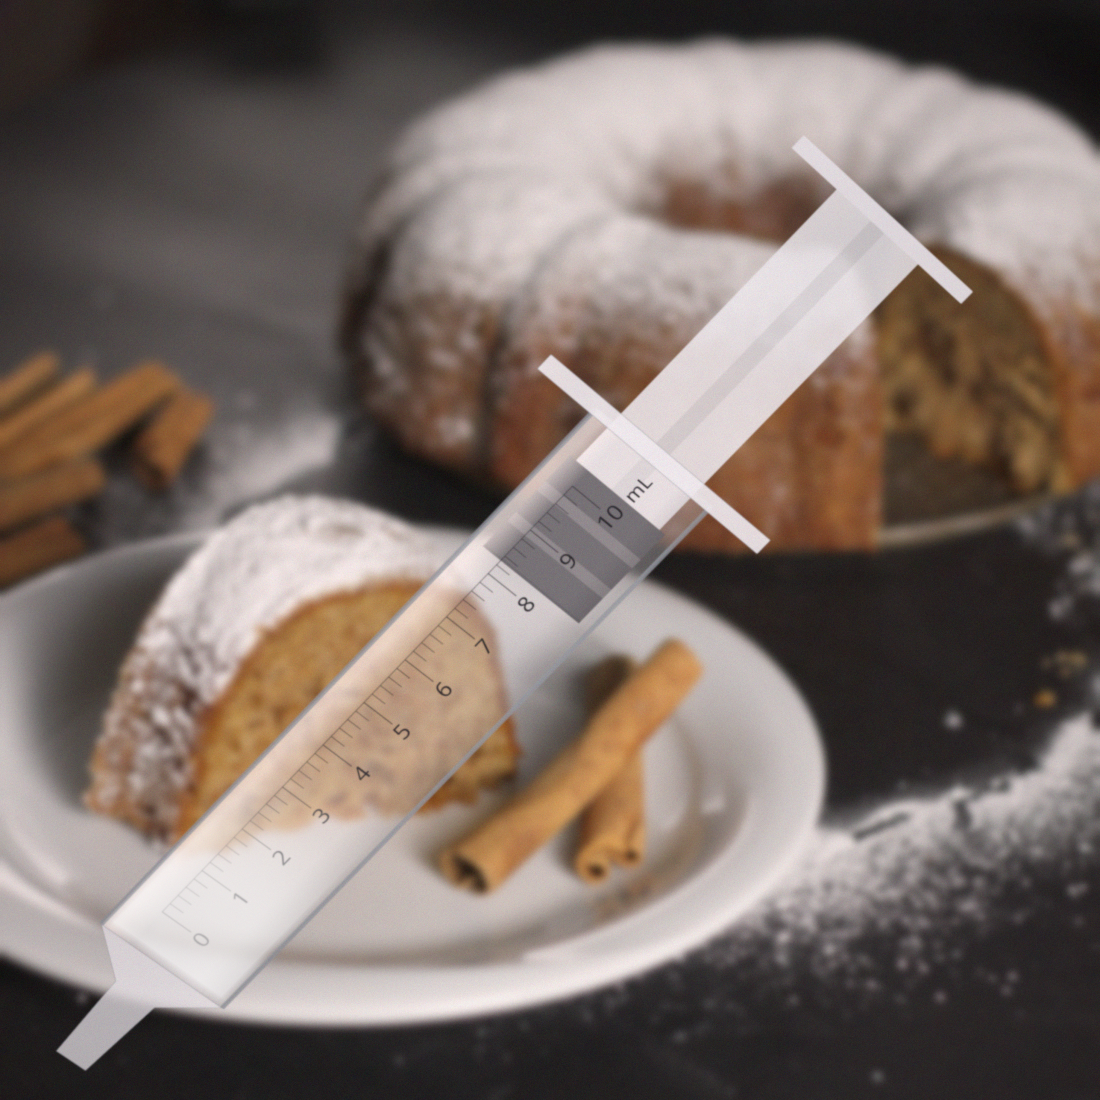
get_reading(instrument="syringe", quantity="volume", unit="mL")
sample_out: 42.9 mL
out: 8.3 mL
